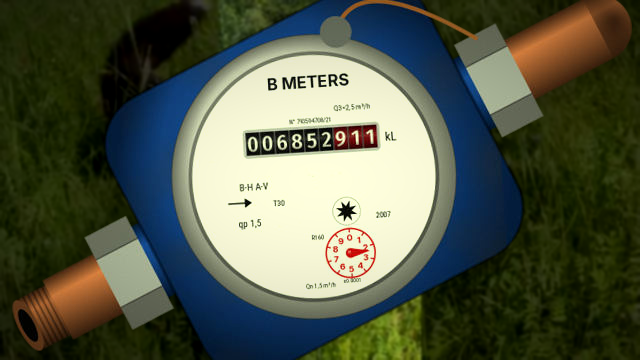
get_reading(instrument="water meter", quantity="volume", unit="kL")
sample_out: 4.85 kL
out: 6852.9112 kL
